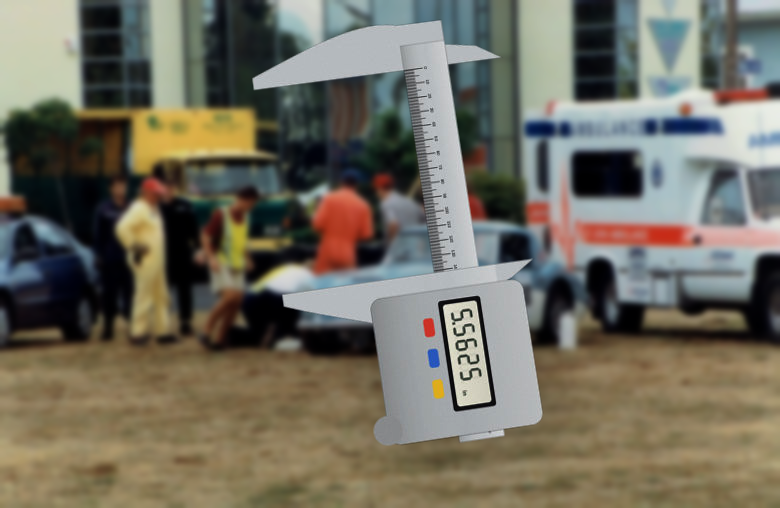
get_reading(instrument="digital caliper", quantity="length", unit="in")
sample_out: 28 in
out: 5.5625 in
